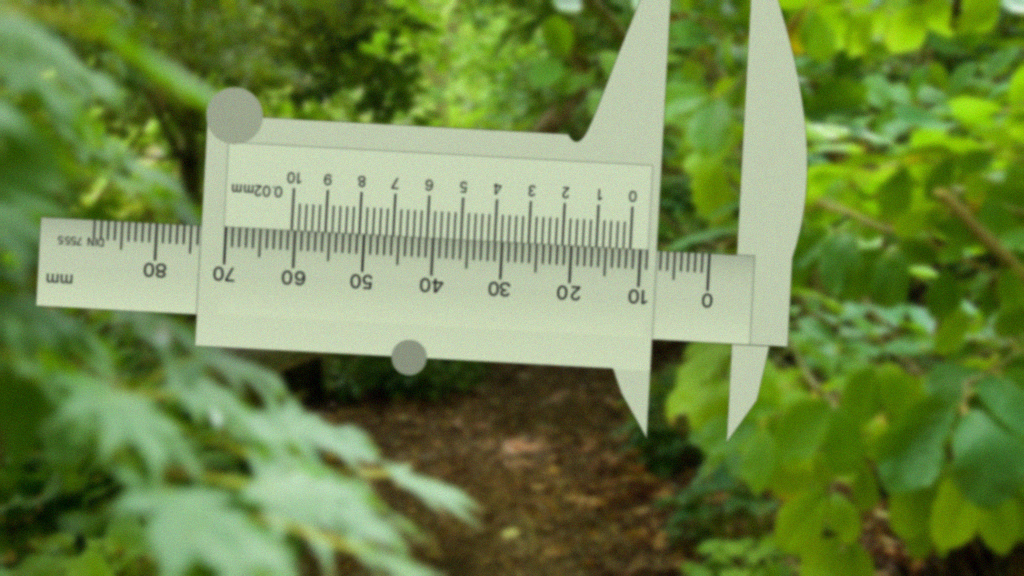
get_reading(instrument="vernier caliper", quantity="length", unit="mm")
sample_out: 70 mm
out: 11.5 mm
